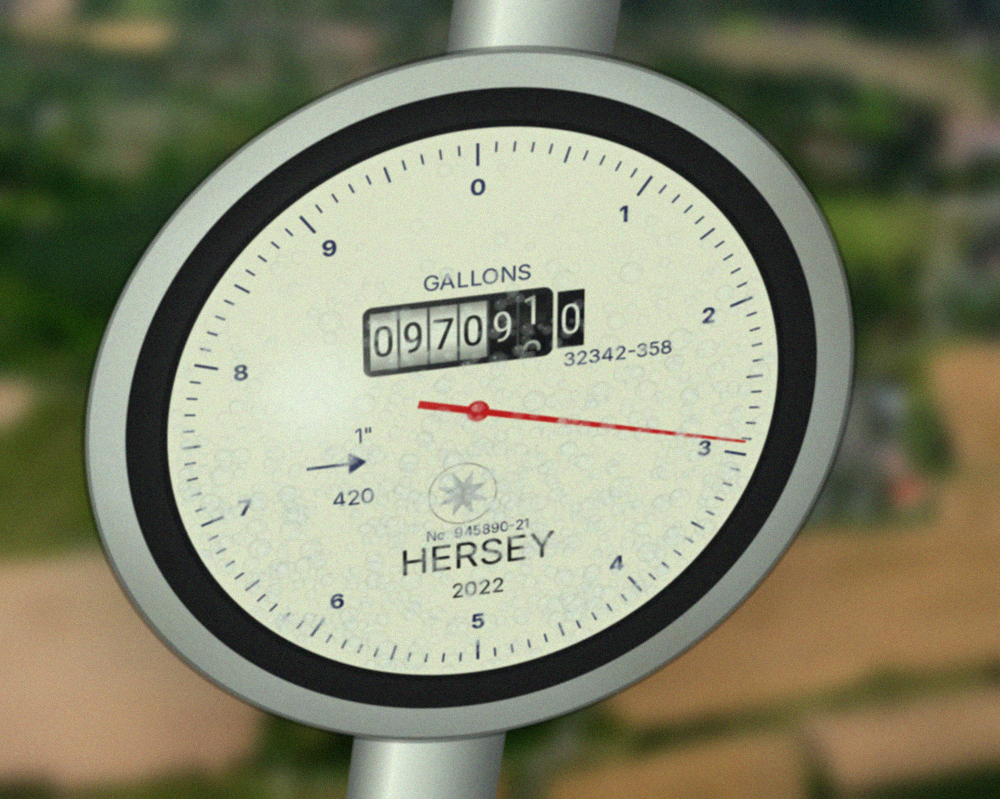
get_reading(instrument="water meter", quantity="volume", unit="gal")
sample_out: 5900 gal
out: 970912.9 gal
